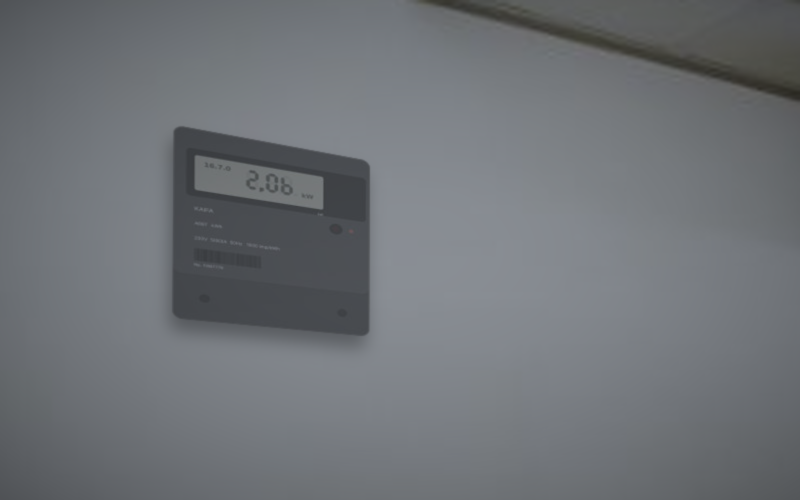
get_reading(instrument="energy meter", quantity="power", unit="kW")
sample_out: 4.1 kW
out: 2.06 kW
